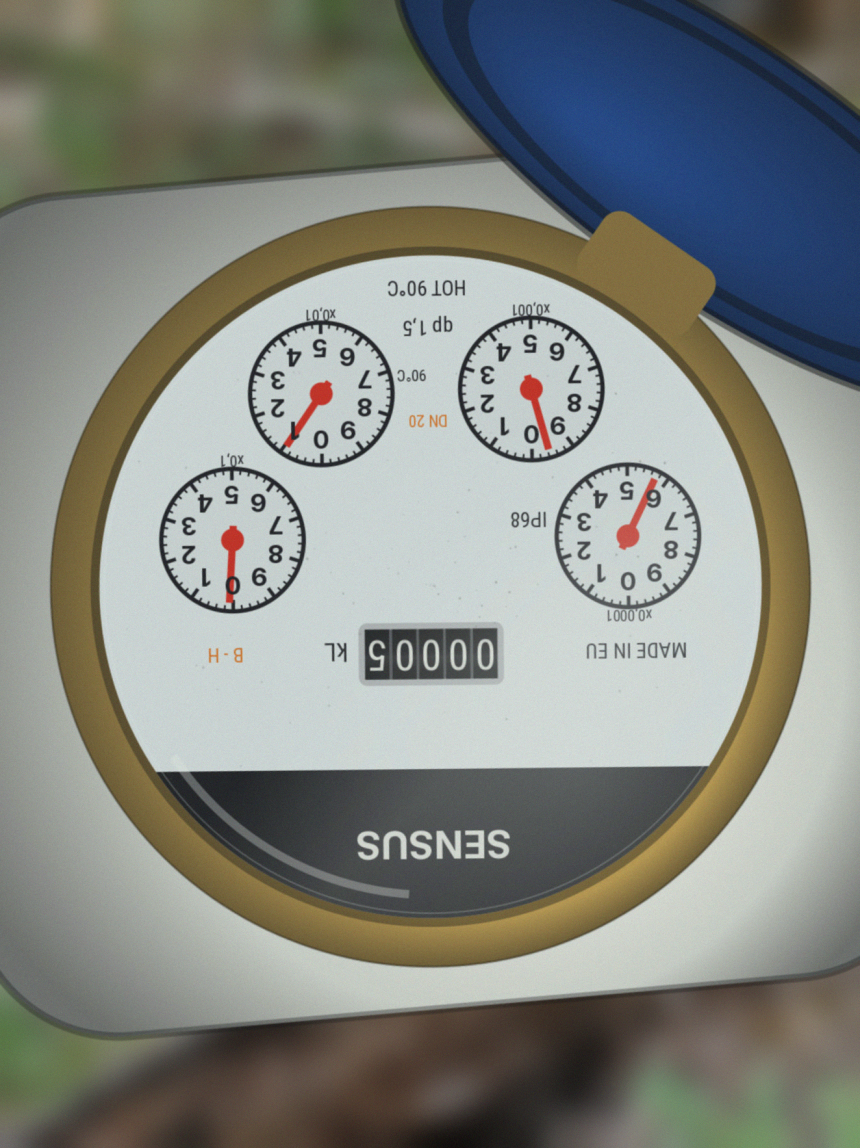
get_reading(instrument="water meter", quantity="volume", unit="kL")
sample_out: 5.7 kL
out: 5.0095 kL
